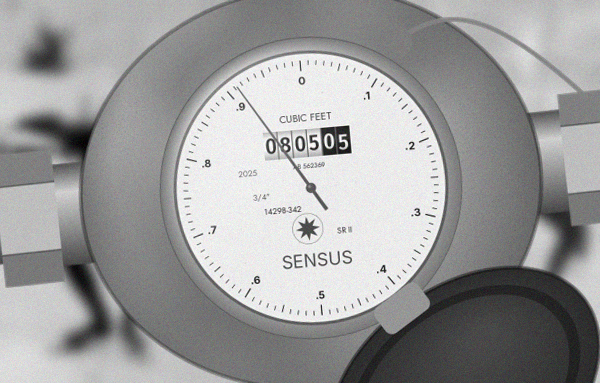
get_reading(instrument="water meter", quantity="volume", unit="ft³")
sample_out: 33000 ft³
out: 80504.91 ft³
